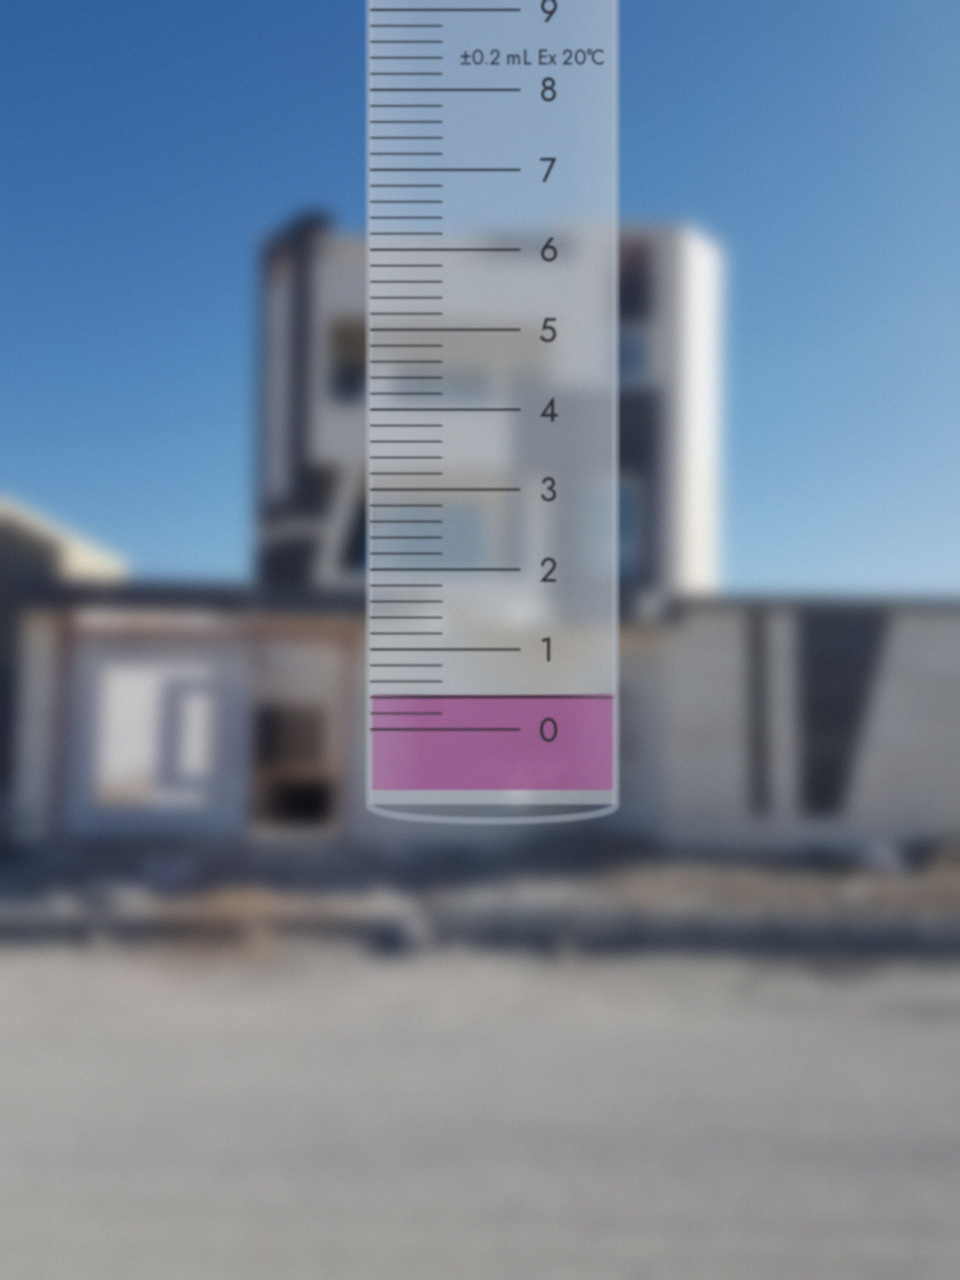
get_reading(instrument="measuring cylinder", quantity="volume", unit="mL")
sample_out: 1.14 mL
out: 0.4 mL
